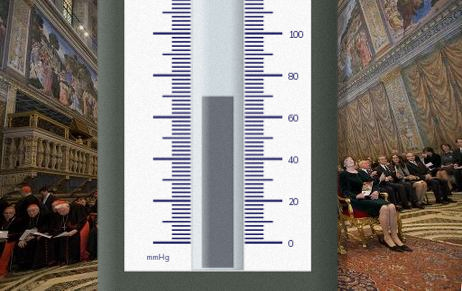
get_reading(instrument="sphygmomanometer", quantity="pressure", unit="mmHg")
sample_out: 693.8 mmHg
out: 70 mmHg
